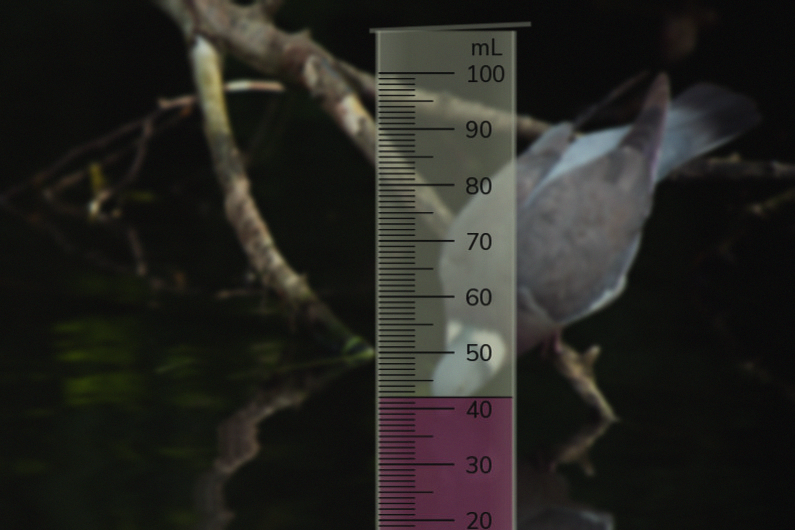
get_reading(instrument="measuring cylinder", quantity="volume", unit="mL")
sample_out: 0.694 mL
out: 42 mL
